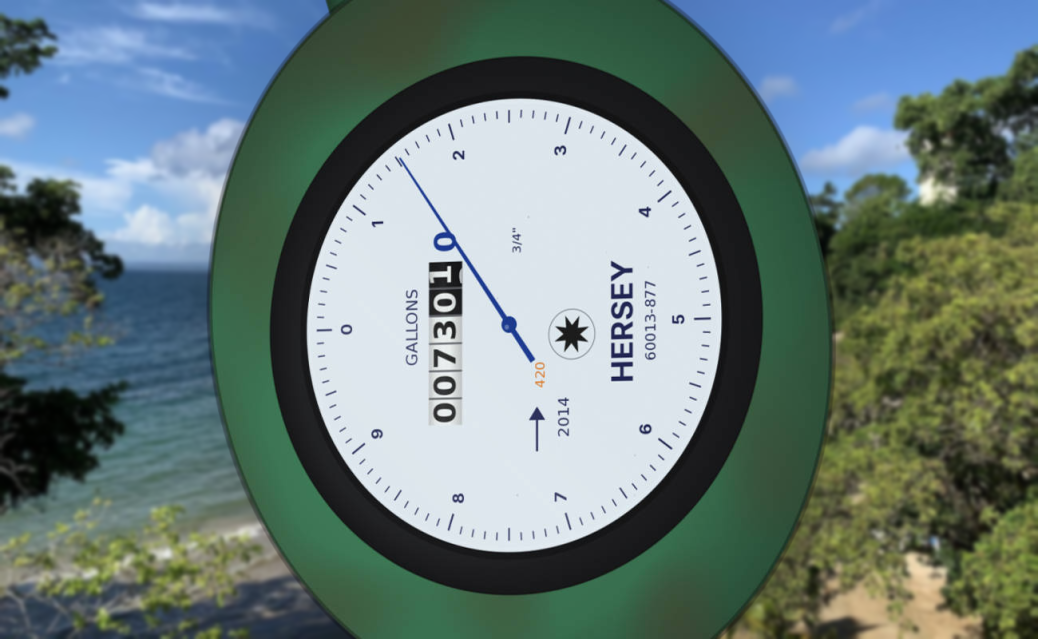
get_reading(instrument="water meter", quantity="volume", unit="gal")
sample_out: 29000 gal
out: 73011.5 gal
